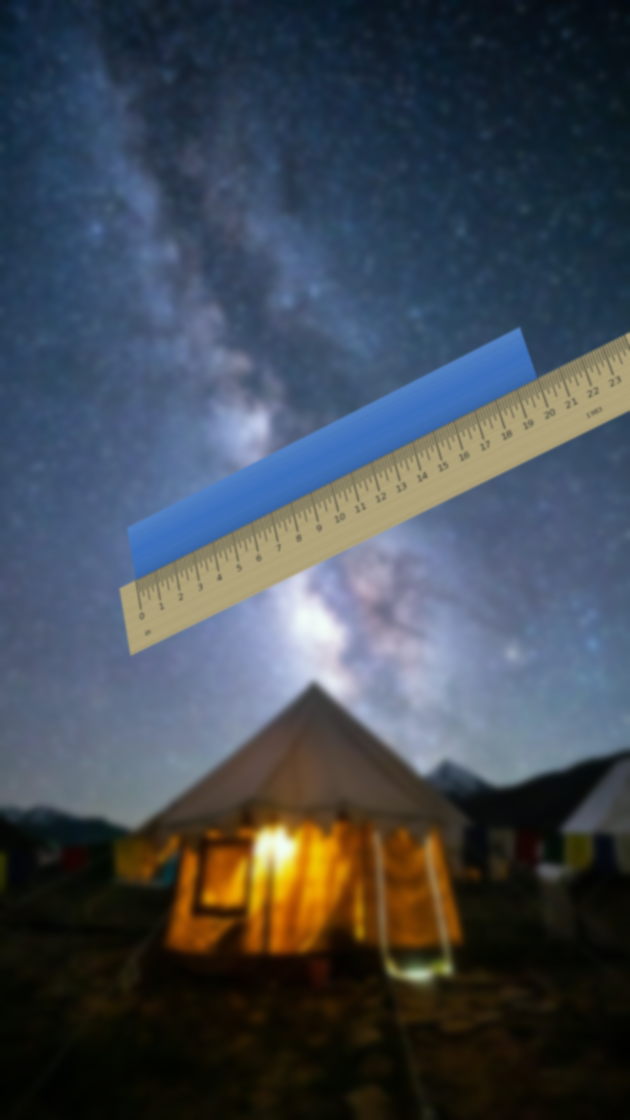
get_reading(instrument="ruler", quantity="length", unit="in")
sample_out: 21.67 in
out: 20 in
